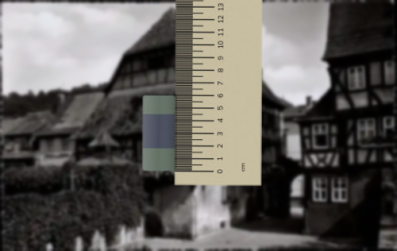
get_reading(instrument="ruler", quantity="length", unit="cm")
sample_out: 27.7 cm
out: 6 cm
